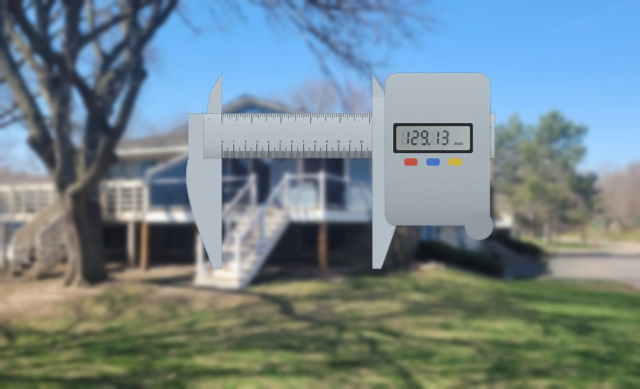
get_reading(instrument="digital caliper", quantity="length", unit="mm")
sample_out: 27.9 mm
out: 129.13 mm
